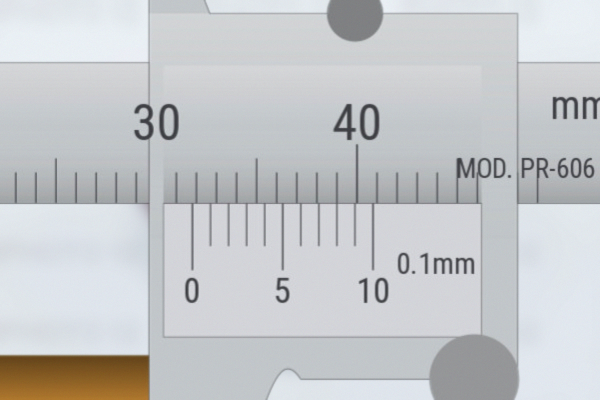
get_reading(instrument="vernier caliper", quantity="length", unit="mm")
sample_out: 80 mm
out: 31.8 mm
